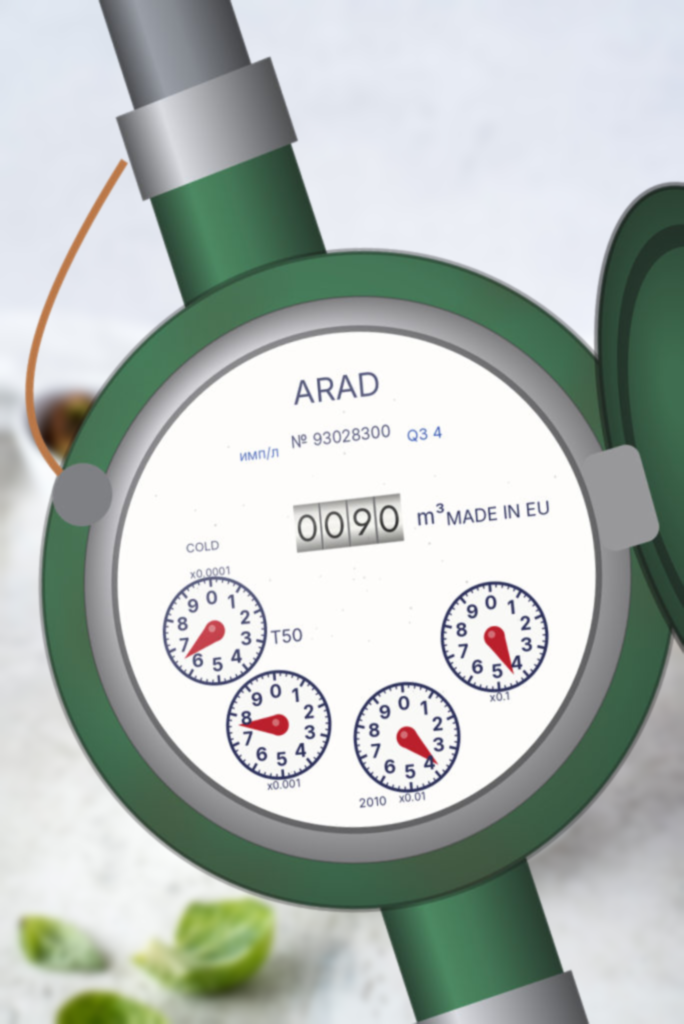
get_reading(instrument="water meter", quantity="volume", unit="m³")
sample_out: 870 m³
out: 90.4376 m³
